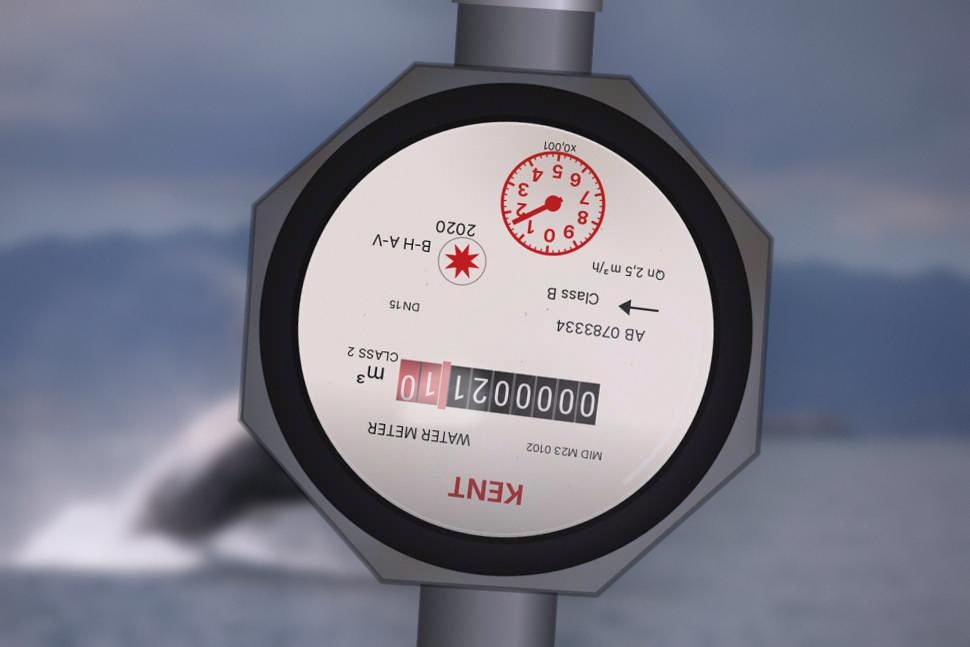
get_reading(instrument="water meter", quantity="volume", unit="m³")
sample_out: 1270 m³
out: 21.101 m³
